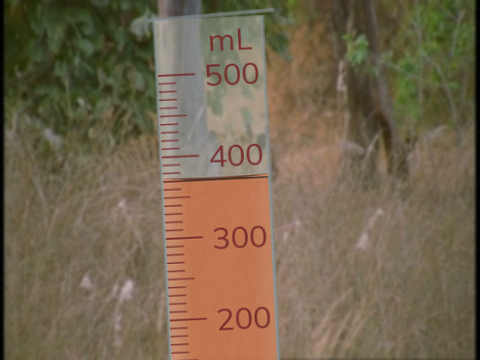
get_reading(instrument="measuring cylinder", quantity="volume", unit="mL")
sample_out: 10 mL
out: 370 mL
